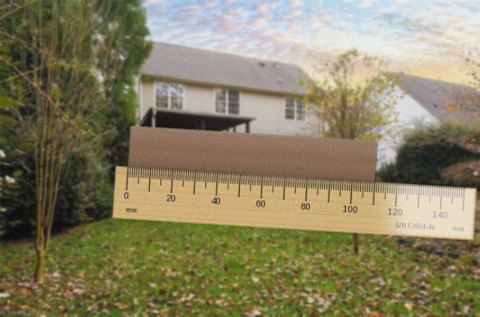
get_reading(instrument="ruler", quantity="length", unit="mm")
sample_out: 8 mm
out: 110 mm
